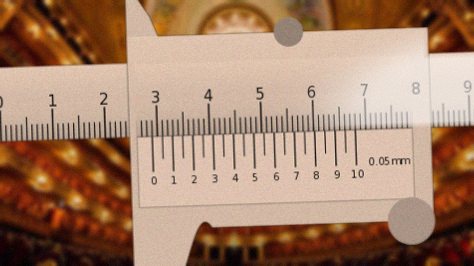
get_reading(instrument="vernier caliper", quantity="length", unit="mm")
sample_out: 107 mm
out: 29.0 mm
